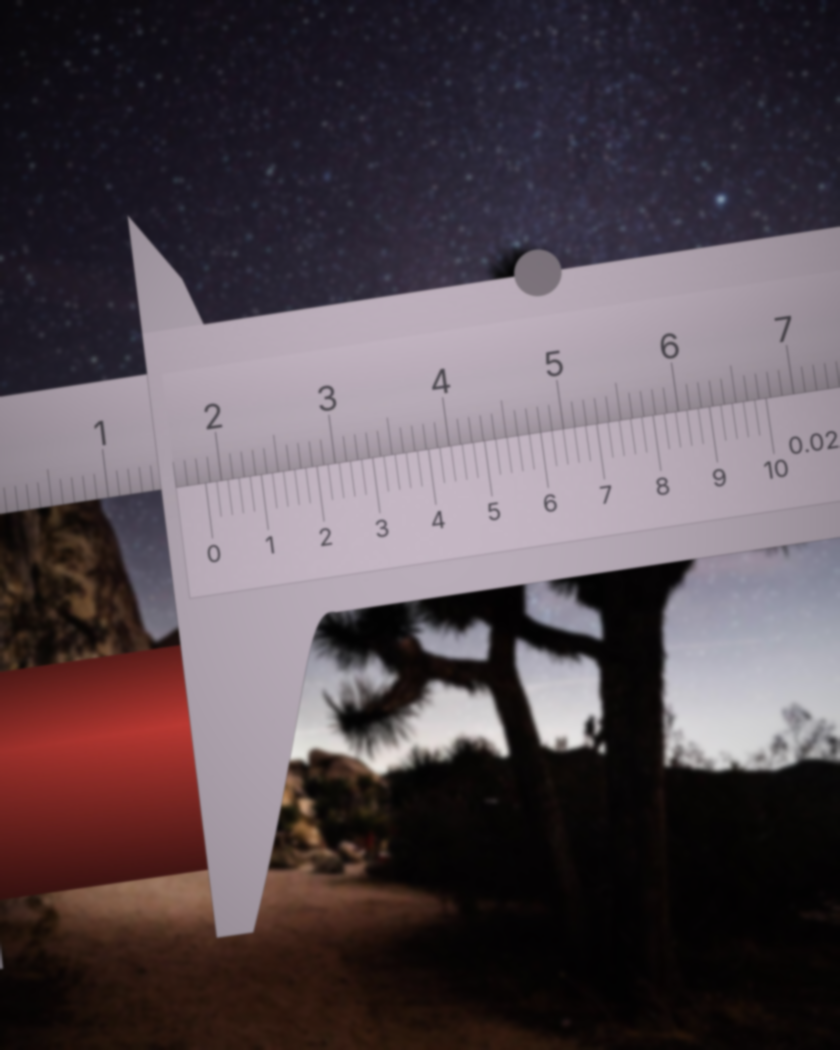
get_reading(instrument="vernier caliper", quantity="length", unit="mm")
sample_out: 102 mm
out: 18.6 mm
